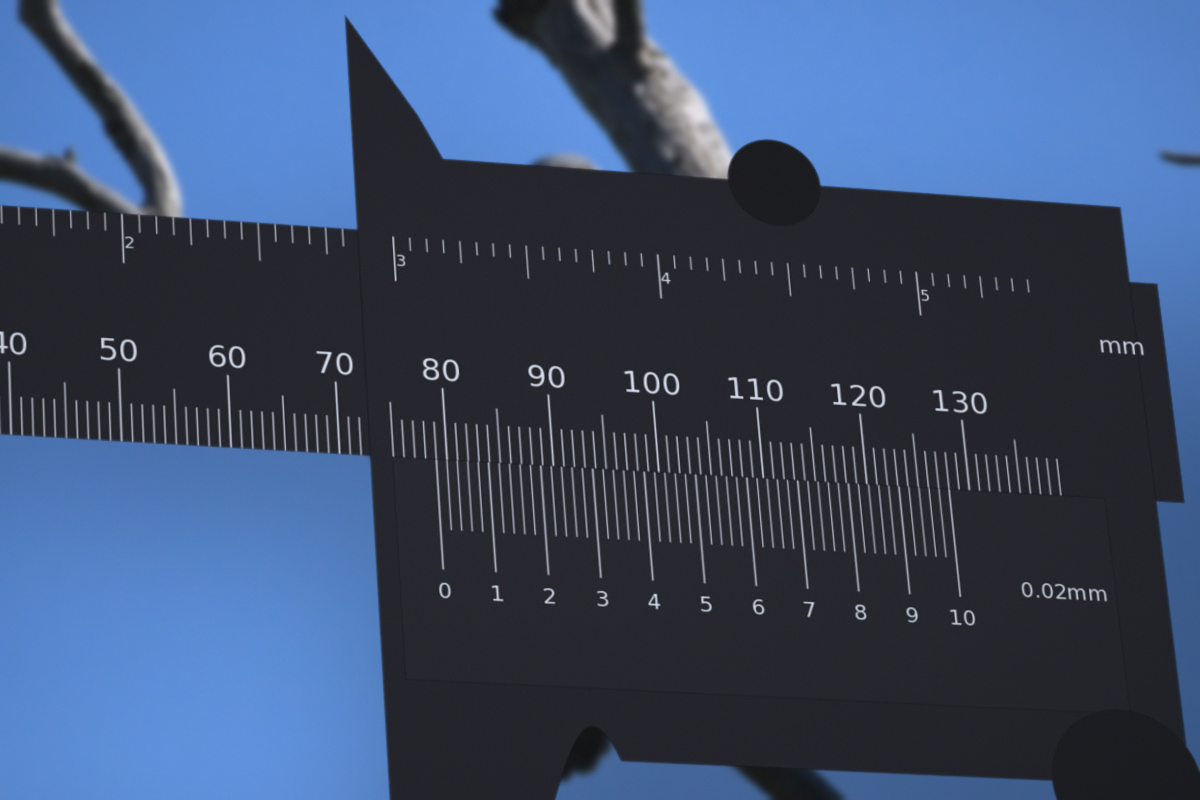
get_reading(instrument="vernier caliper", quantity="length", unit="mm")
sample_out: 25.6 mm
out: 79.0 mm
